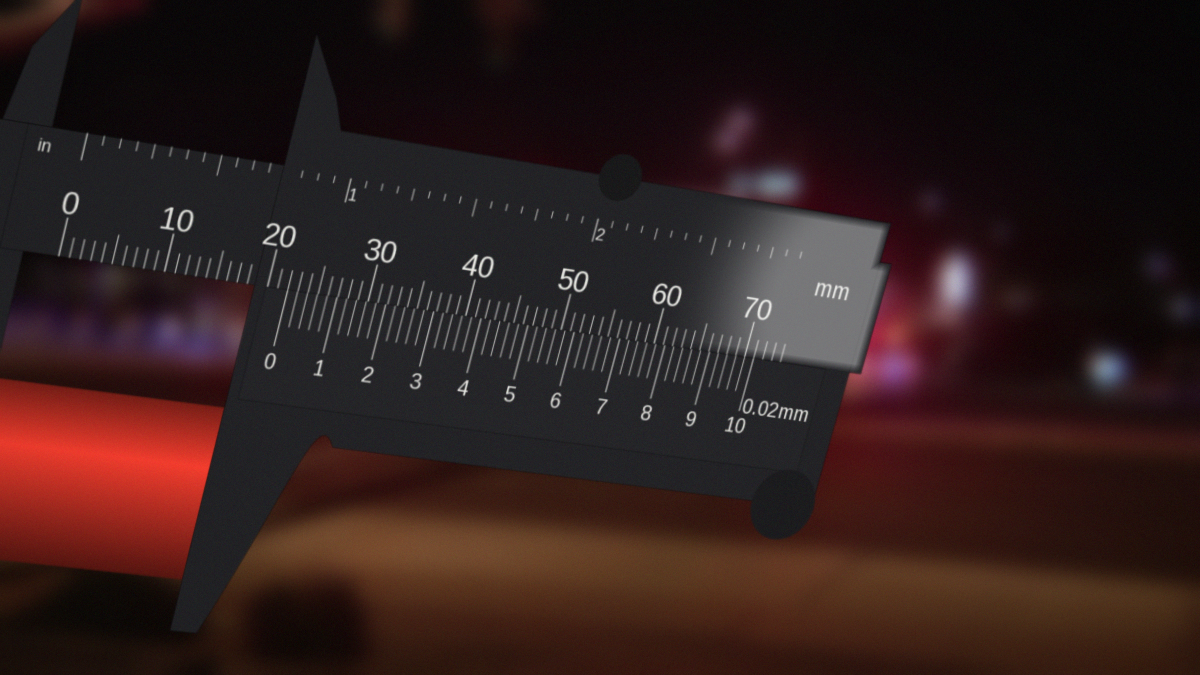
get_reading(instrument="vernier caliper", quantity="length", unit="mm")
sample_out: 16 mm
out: 22.0 mm
